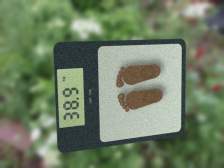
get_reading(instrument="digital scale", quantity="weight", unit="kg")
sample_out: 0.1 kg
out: 38.9 kg
